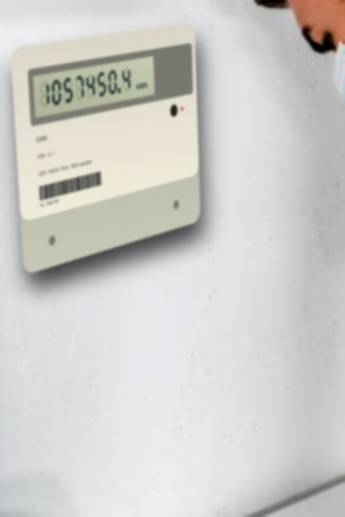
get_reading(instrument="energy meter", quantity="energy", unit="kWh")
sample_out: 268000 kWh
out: 1057450.4 kWh
